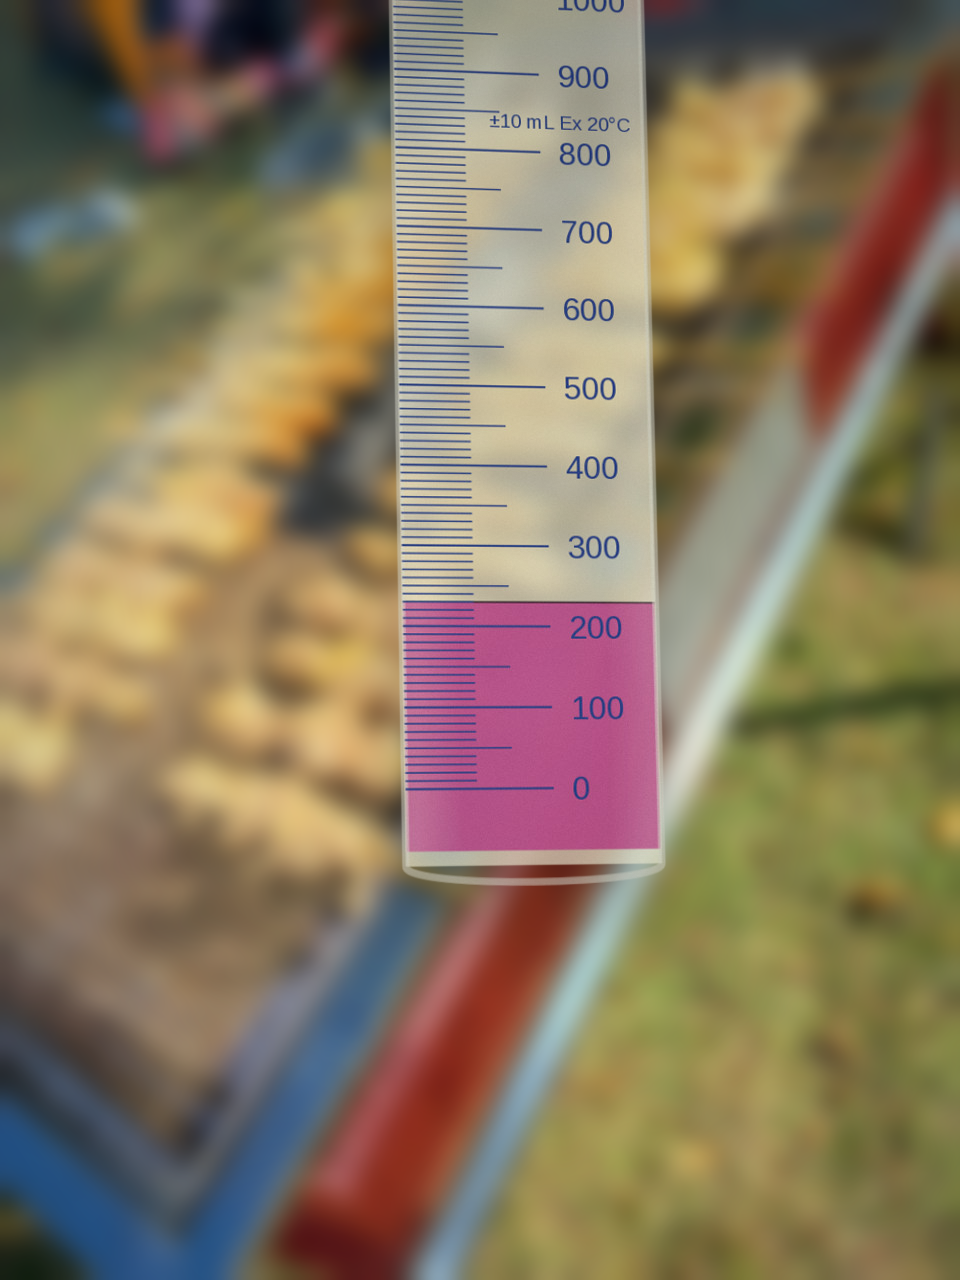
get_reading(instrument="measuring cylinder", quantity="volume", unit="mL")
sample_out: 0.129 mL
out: 230 mL
